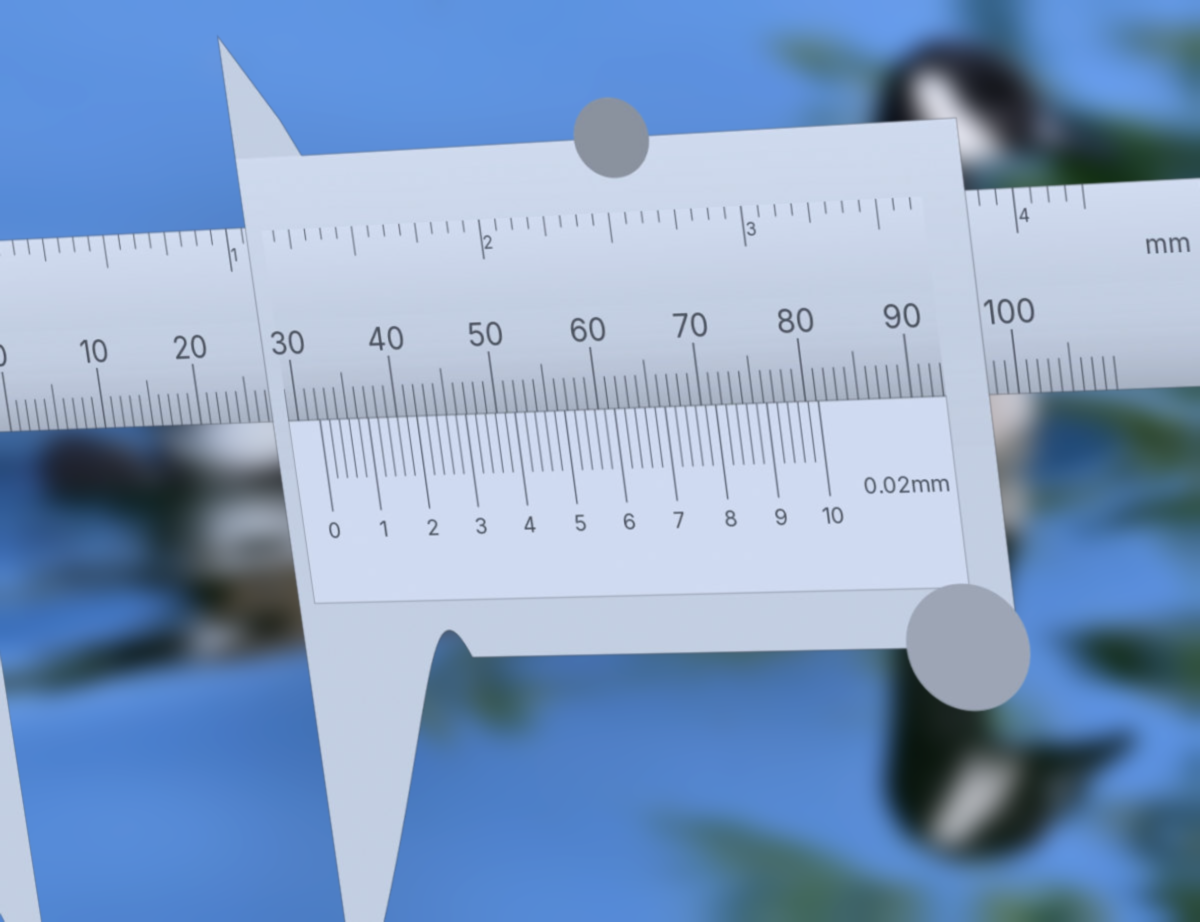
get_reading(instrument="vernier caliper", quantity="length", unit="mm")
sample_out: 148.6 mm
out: 32.2 mm
